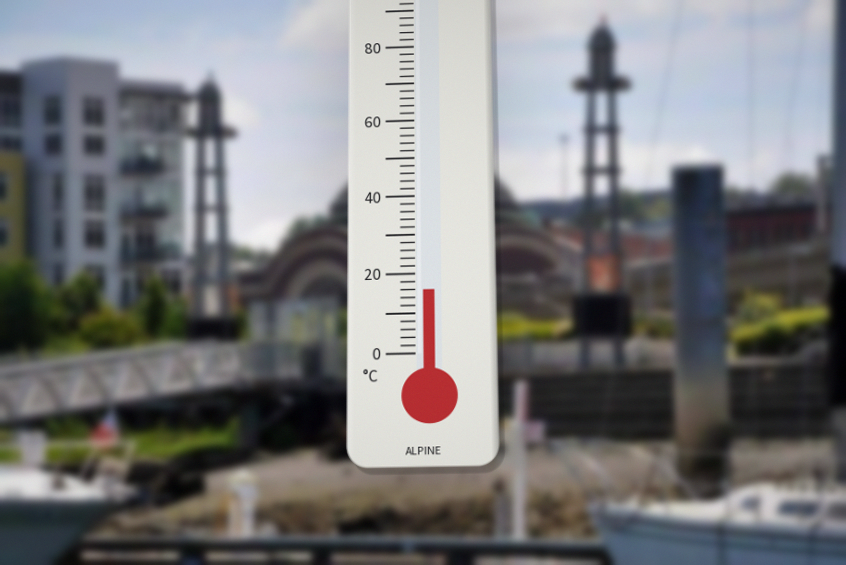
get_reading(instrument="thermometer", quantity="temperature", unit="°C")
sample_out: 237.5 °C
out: 16 °C
